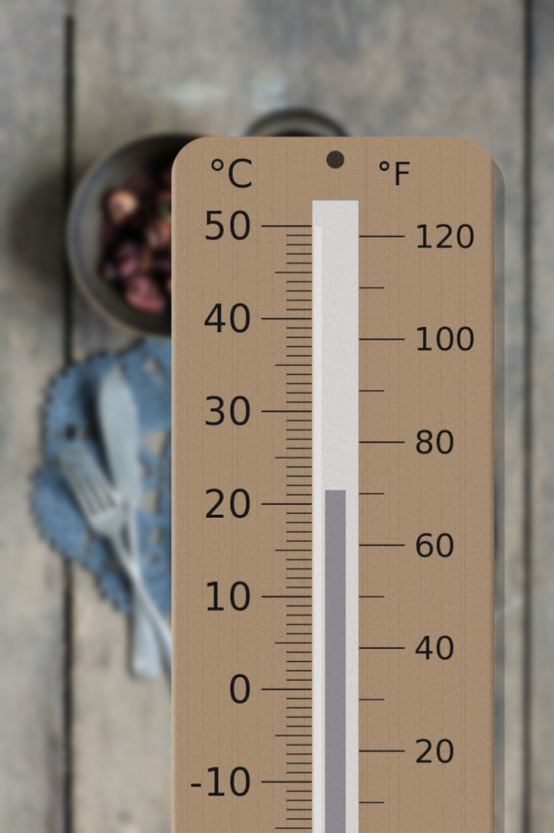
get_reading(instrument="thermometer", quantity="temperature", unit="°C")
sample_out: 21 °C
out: 21.5 °C
